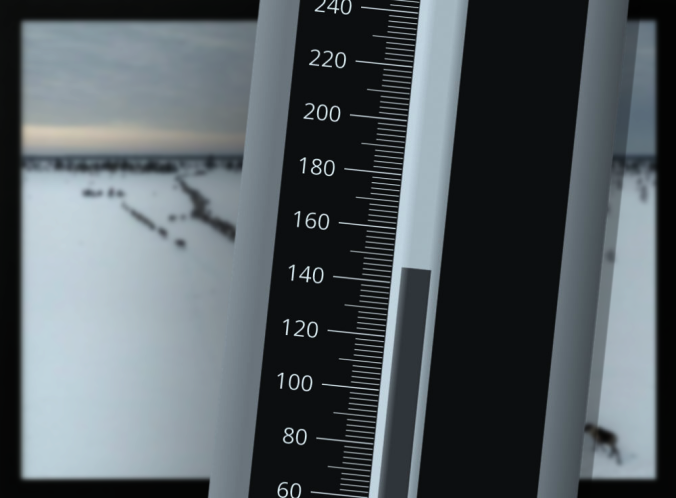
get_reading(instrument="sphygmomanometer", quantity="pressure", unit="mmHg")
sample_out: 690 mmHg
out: 146 mmHg
